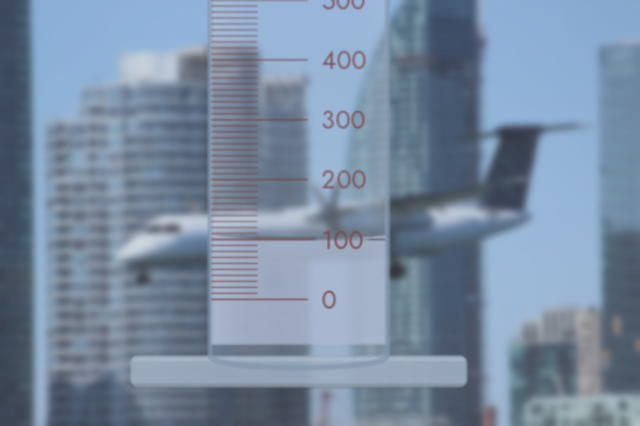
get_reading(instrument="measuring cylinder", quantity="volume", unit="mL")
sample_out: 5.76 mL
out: 100 mL
